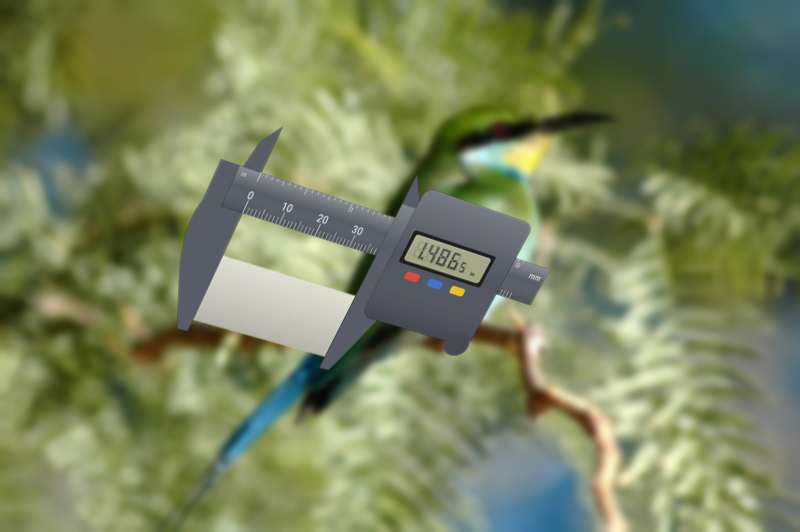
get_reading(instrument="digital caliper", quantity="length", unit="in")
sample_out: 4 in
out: 1.4865 in
